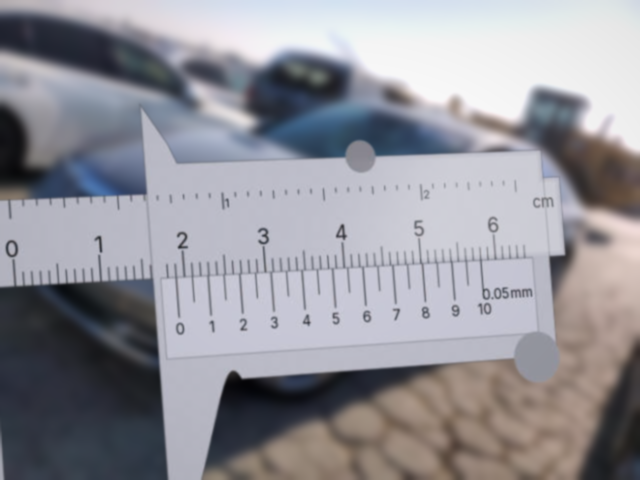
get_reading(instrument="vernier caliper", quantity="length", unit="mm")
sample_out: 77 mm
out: 19.0 mm
